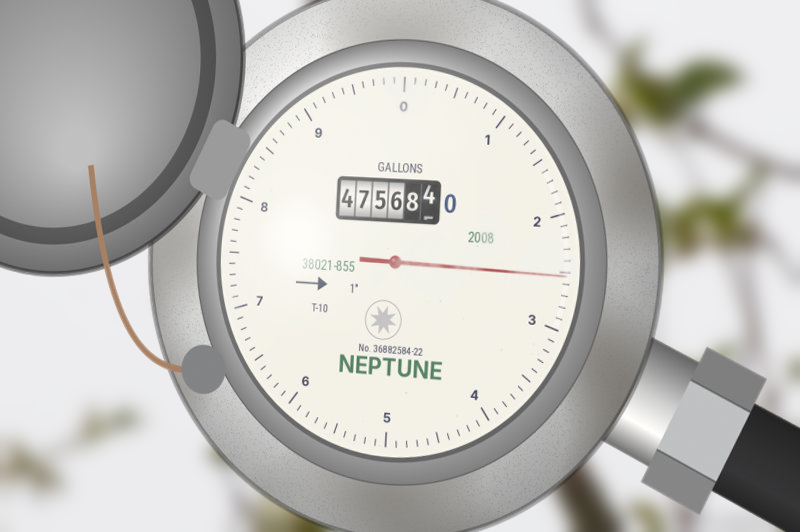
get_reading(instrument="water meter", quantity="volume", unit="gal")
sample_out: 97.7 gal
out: 4756842.5 gal
